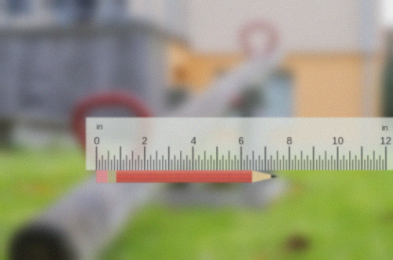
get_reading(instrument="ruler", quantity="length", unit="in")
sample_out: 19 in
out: 7.5 in
